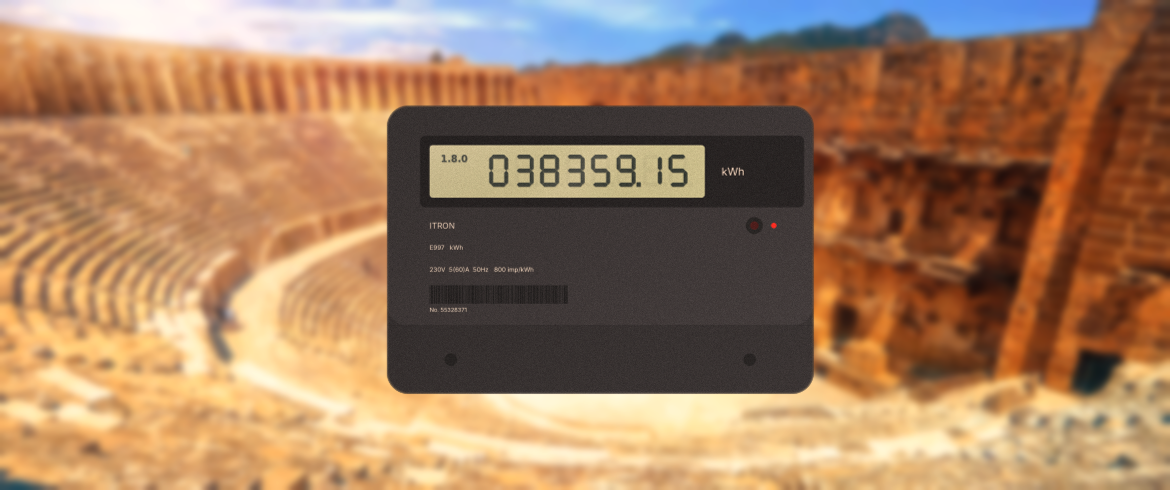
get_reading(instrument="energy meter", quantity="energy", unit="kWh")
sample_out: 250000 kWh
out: 38359.15 kWh
